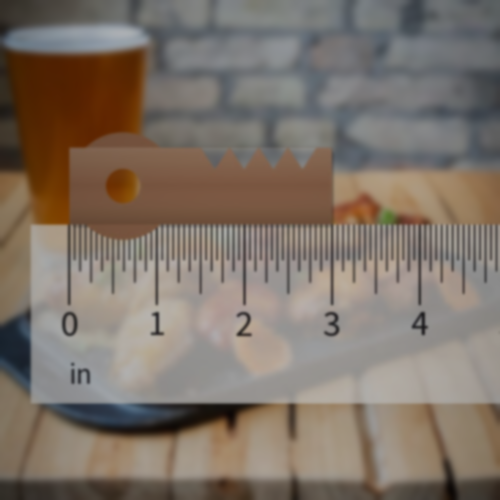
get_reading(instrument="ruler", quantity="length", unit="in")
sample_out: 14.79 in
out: 3 in
